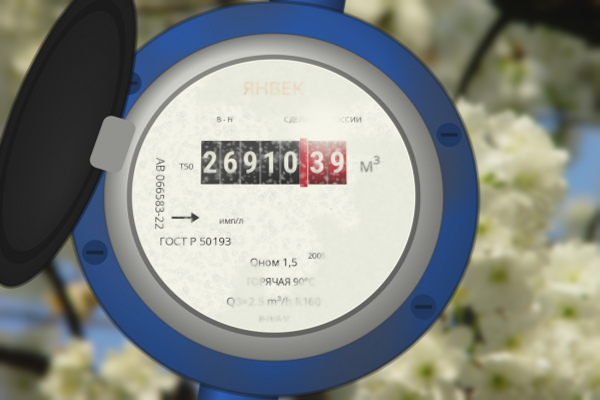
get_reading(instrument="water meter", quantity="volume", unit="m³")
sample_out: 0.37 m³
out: 26910.39 m³
